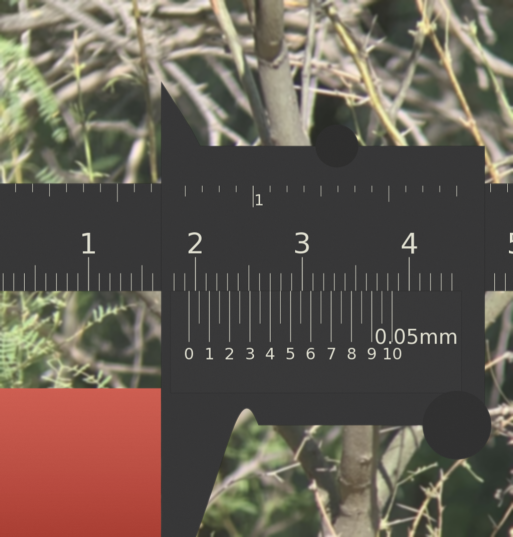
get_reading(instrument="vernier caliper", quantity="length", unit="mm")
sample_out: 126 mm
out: 19.4 mm
